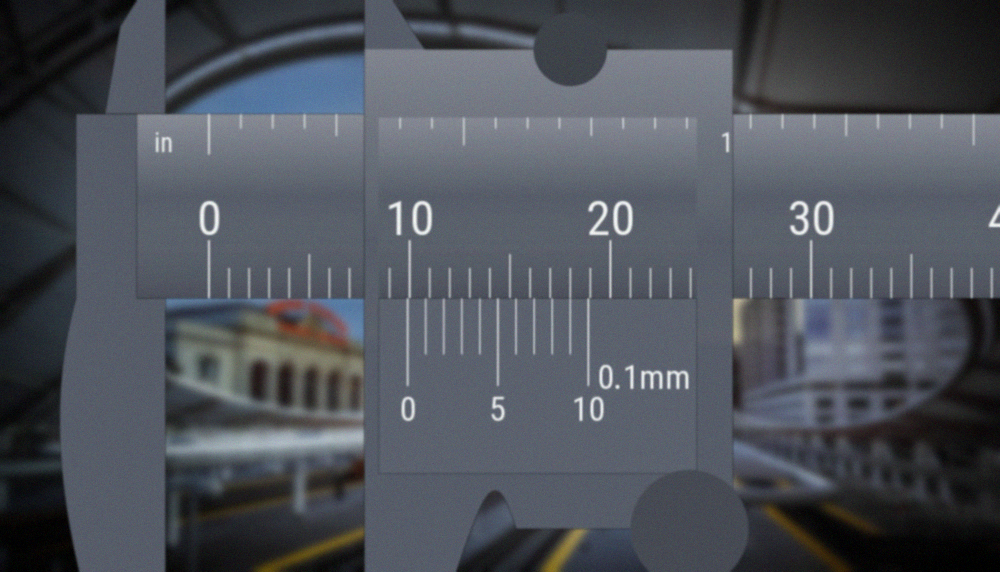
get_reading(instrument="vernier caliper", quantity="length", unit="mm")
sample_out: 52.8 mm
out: 9.9 mm
